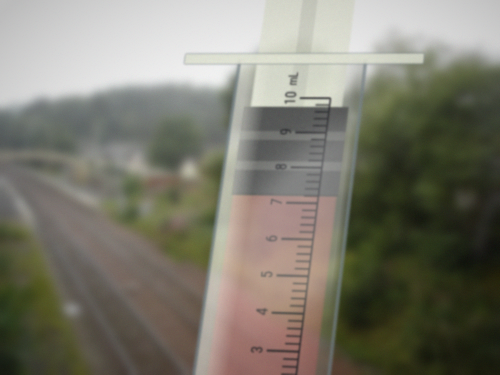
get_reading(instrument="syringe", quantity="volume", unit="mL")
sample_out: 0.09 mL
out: 7.2 mL
